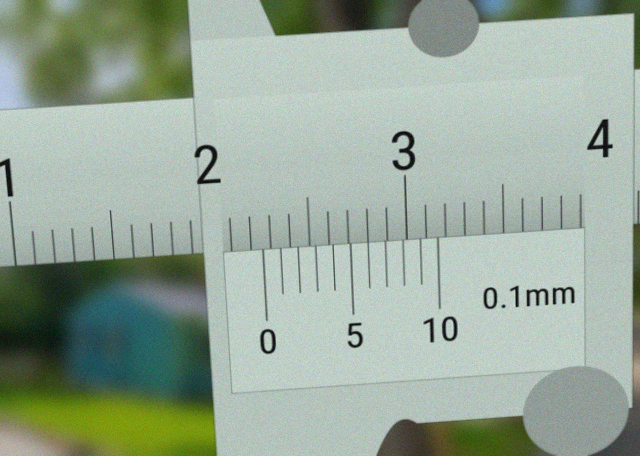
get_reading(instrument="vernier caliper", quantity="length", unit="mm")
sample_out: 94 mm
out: 22.6 mm
